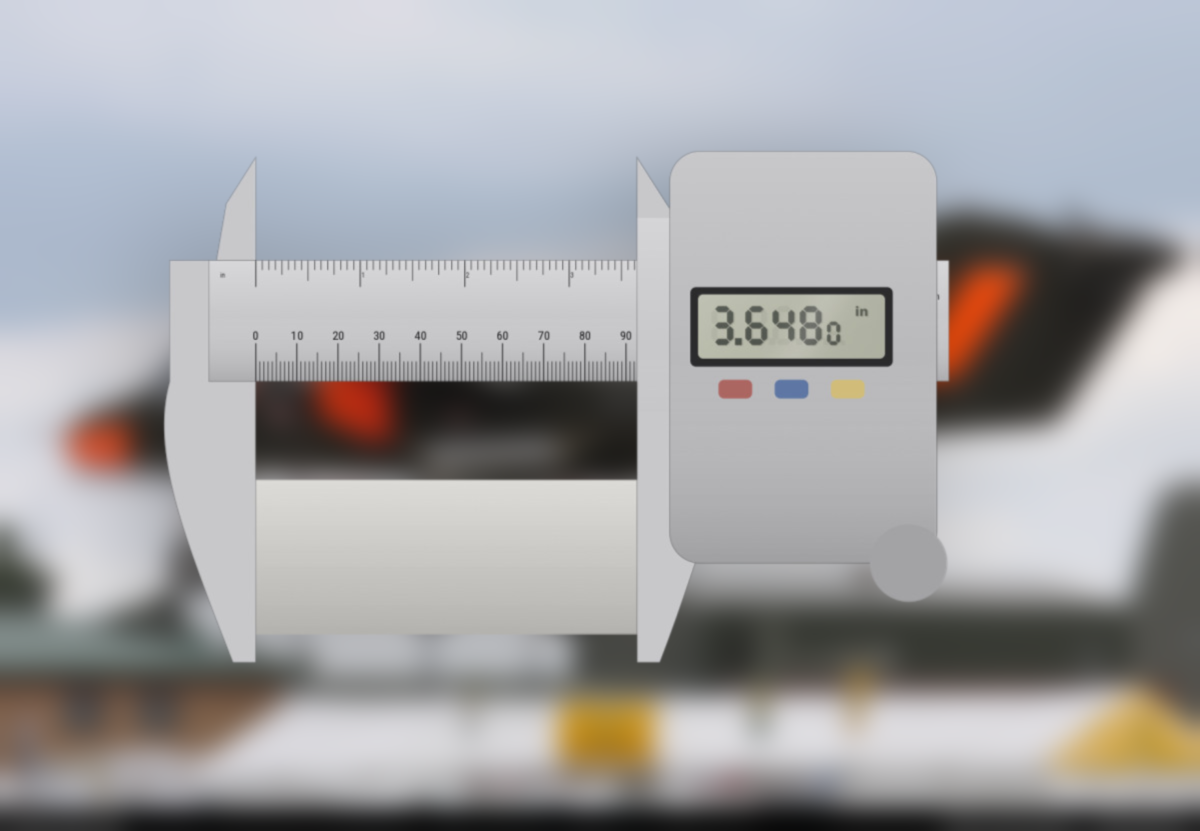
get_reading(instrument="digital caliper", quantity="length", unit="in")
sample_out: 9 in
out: 3.6480 in
